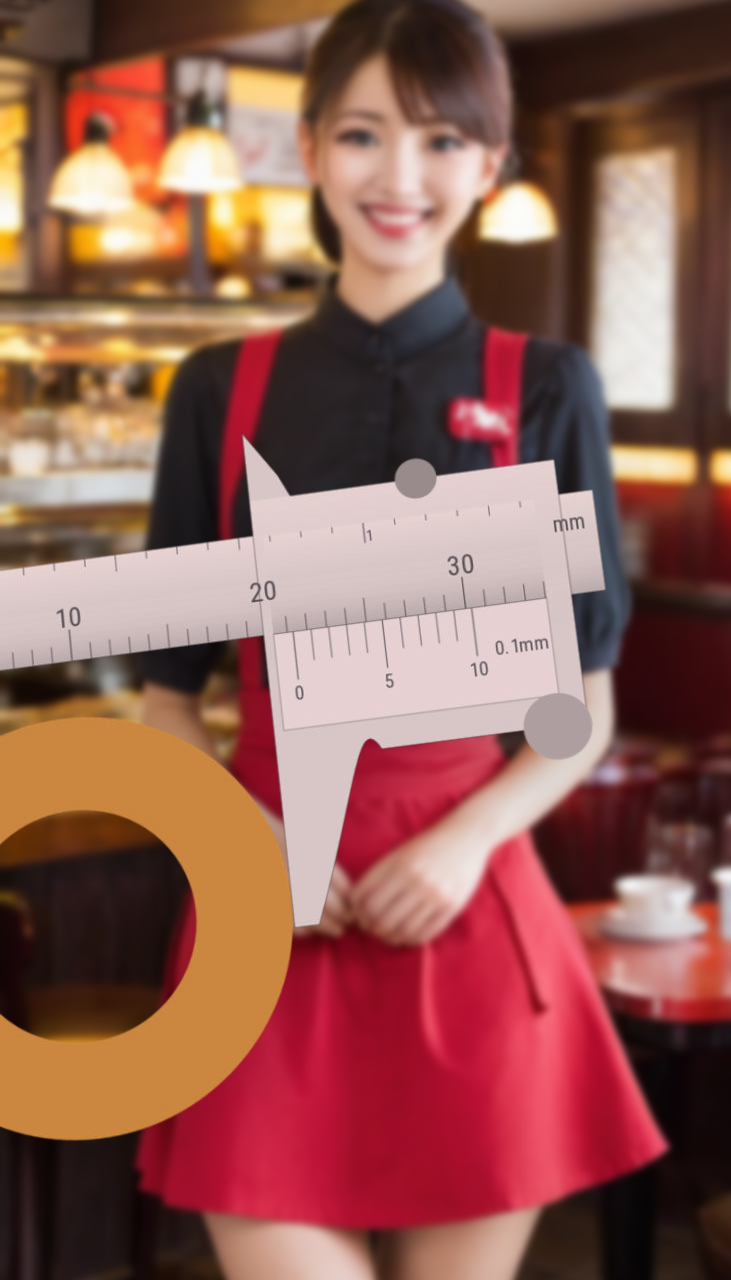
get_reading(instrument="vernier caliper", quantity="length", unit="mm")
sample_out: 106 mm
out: 21.3 mm
